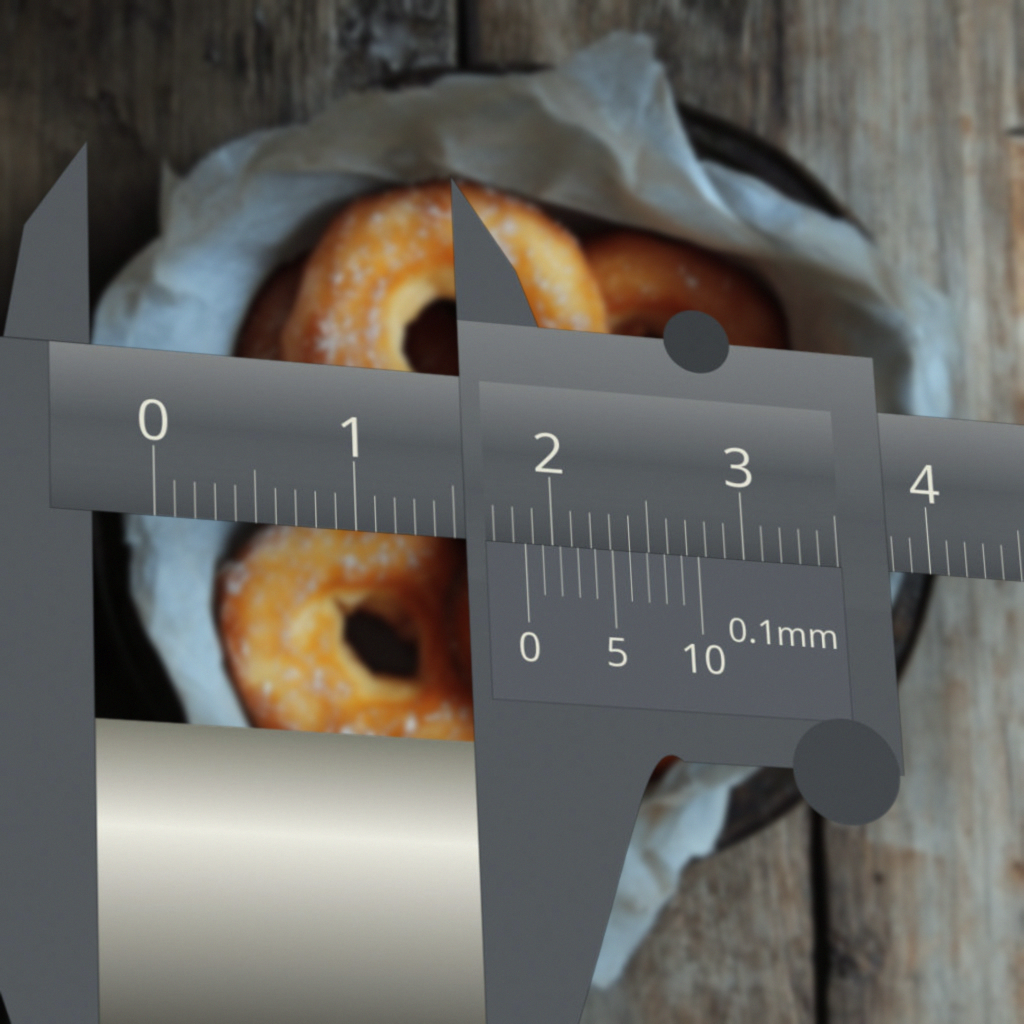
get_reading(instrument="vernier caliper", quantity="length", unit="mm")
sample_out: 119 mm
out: 18.6 mm
